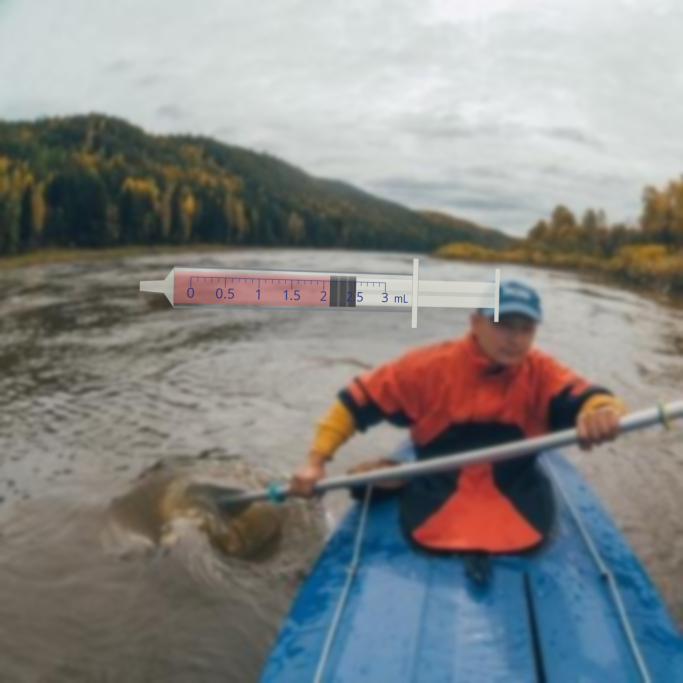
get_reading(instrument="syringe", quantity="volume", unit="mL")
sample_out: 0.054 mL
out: 2.1 mL
